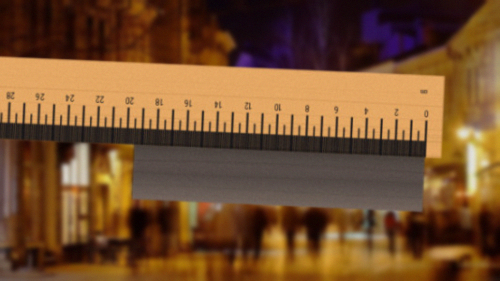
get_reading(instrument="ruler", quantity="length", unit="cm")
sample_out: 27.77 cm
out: 19.5 cm
